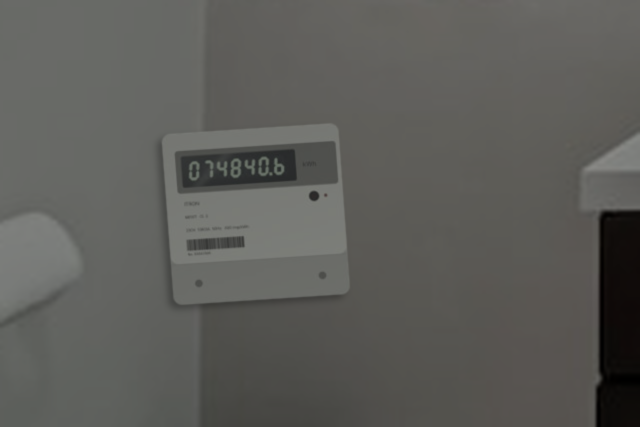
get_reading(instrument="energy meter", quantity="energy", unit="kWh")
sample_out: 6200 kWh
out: 74840.6 kWh
